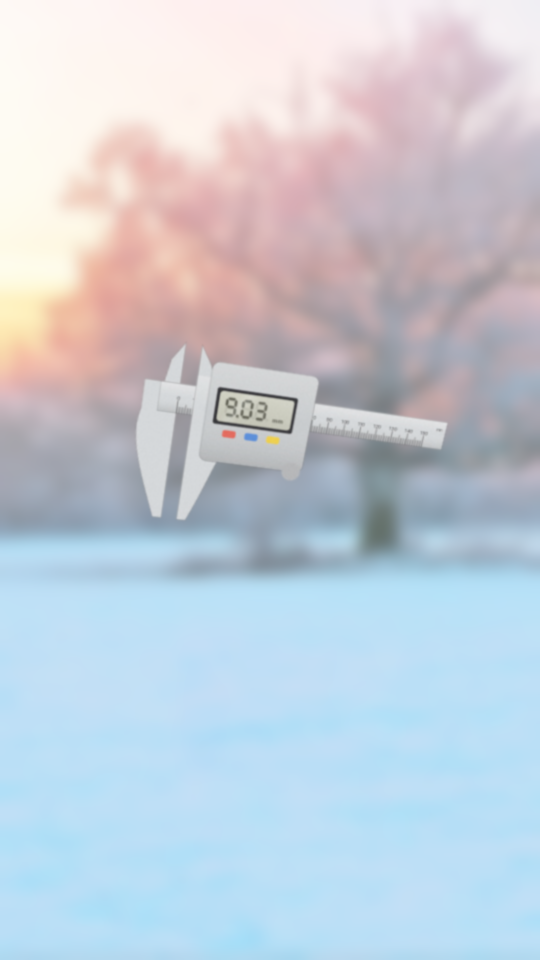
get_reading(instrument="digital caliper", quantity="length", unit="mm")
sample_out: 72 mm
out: 9.03 mm
